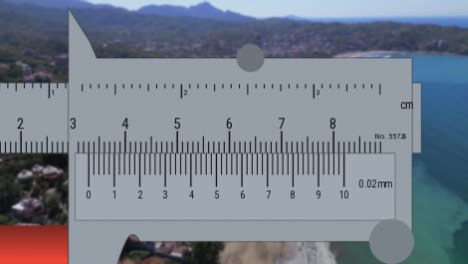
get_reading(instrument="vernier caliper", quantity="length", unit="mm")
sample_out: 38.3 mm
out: 33.0 mm
